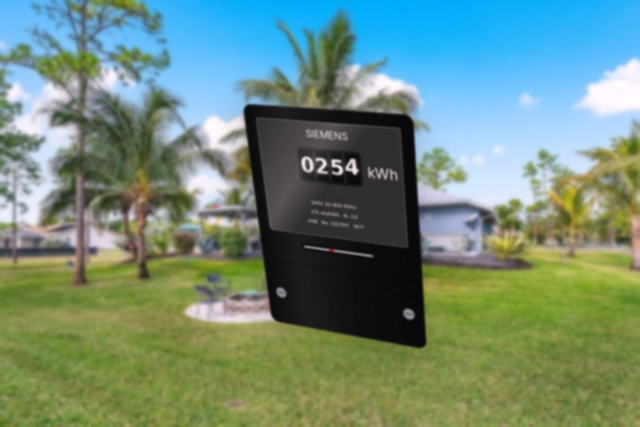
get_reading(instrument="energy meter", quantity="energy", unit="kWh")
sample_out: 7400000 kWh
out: 254 kWh
